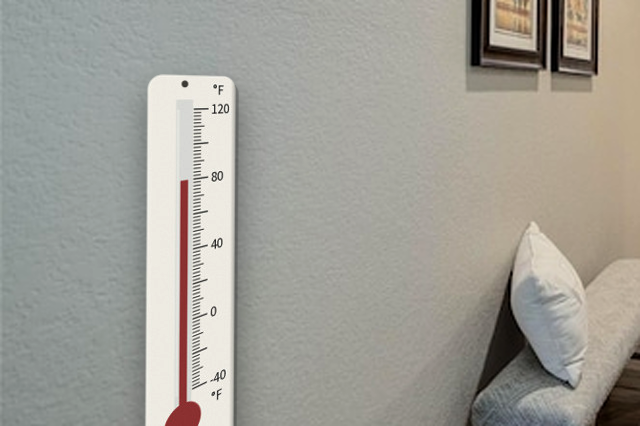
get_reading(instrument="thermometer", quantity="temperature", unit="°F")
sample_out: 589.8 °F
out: 80 °F
